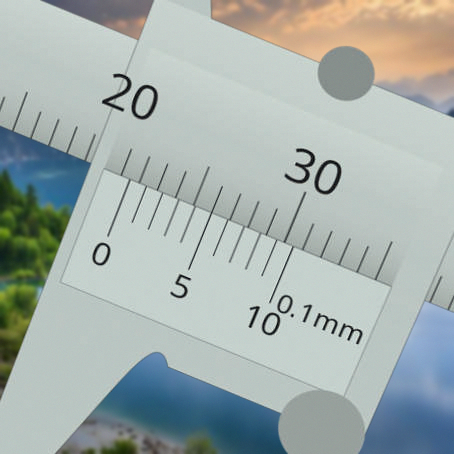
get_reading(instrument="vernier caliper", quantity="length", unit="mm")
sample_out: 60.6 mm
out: 21.5 mm
